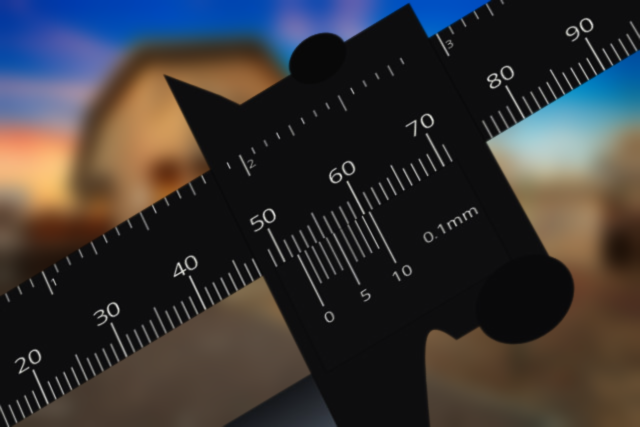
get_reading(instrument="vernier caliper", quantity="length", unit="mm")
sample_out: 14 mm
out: 51.6 mm
